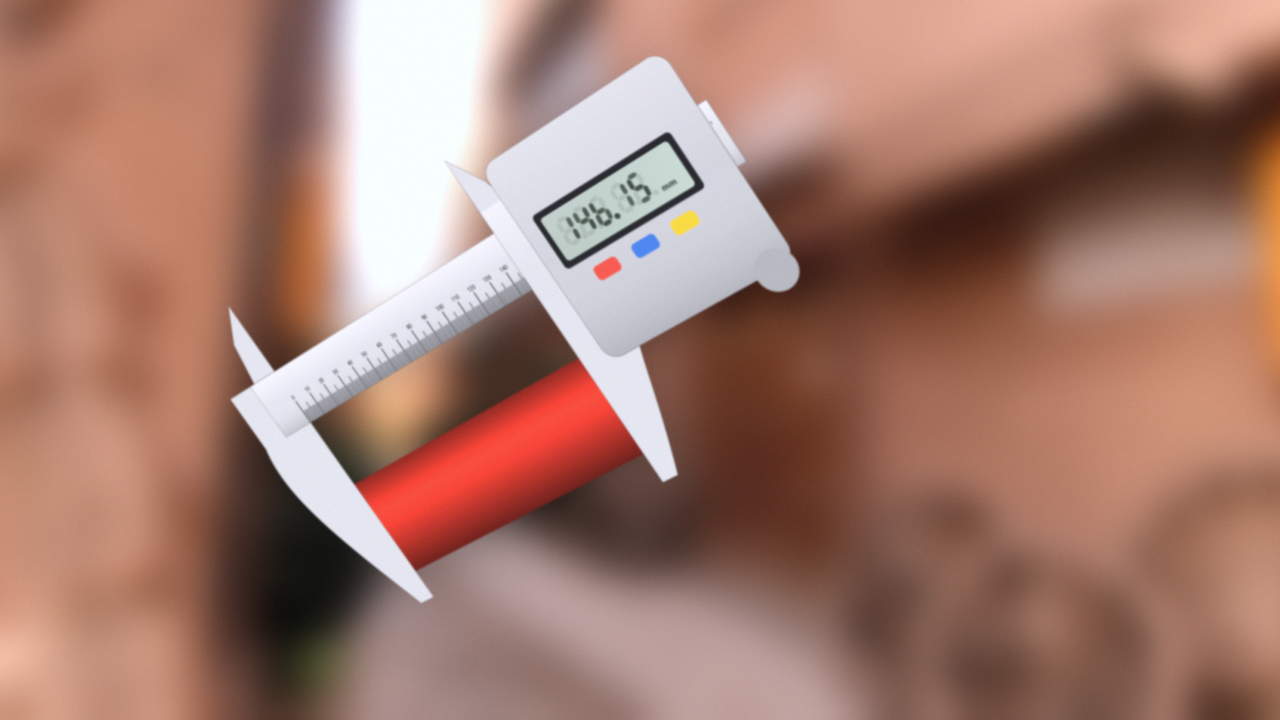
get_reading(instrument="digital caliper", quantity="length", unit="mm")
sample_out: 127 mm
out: 146.15 mm
